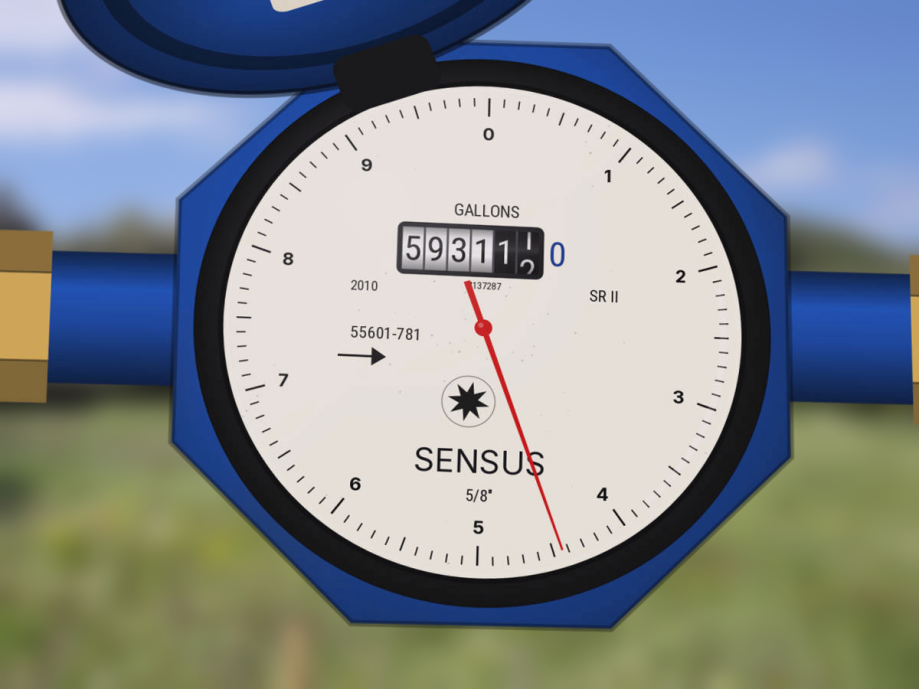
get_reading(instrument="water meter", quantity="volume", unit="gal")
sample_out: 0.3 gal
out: 5931114.4 gal
